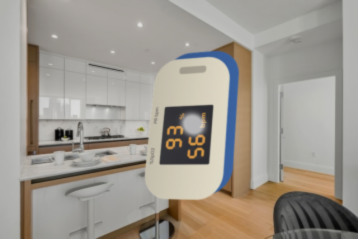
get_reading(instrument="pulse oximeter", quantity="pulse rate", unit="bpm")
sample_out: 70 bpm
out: 56 bpm
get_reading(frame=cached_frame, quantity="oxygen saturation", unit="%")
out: 93 %
